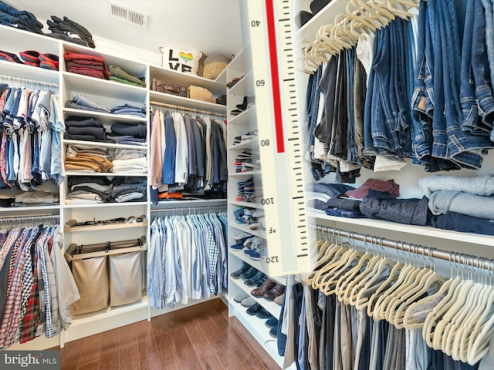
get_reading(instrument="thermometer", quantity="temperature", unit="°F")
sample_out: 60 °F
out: 84 °F
